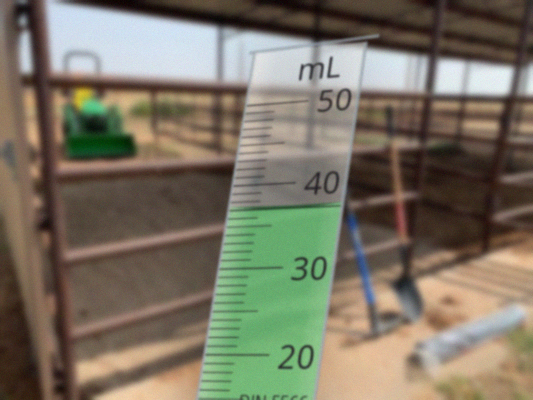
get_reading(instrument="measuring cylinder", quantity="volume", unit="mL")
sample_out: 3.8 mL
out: 37 mL
